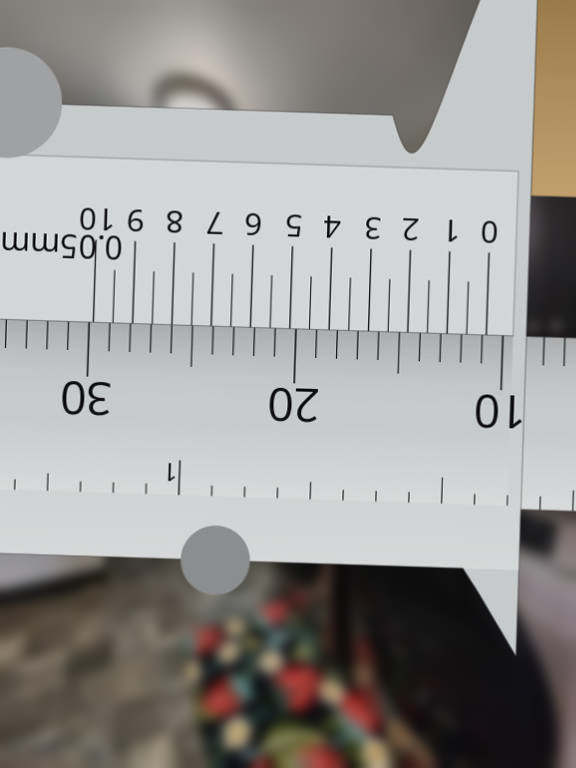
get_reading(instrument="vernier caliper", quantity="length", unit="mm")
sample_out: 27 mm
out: 10.8 mm
